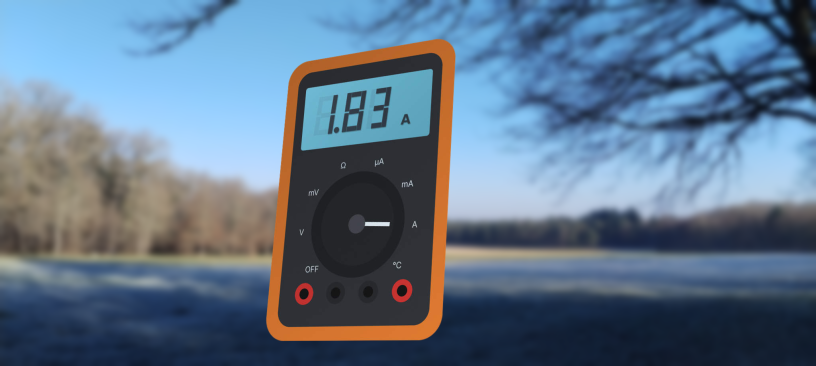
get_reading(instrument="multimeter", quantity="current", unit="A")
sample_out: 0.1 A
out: 1.83 A
